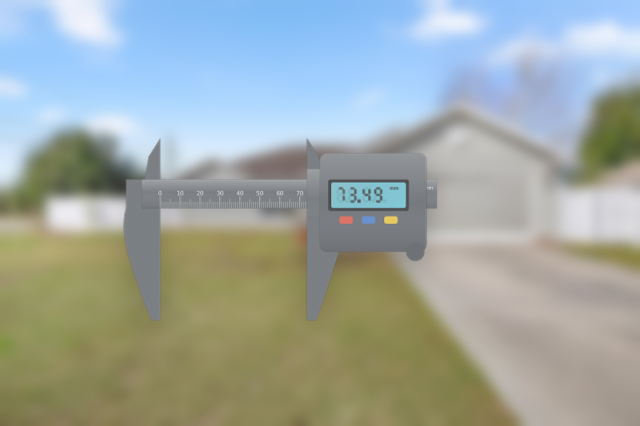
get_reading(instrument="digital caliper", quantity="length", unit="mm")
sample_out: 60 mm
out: 73.49 mm
